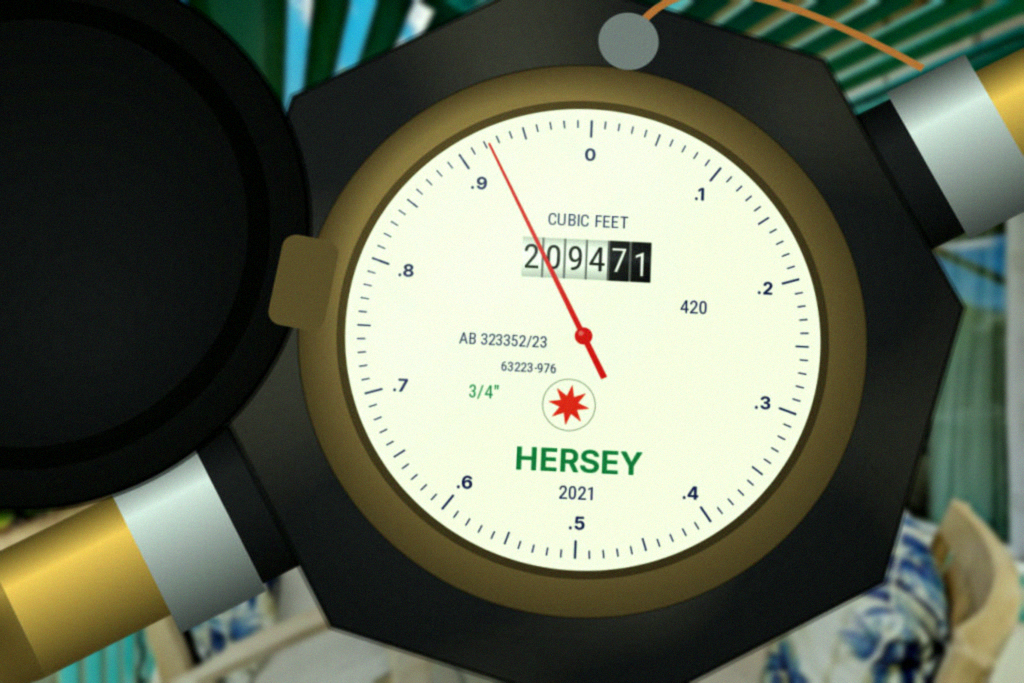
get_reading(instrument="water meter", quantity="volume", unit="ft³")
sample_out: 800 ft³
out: 209470.92 ft³
